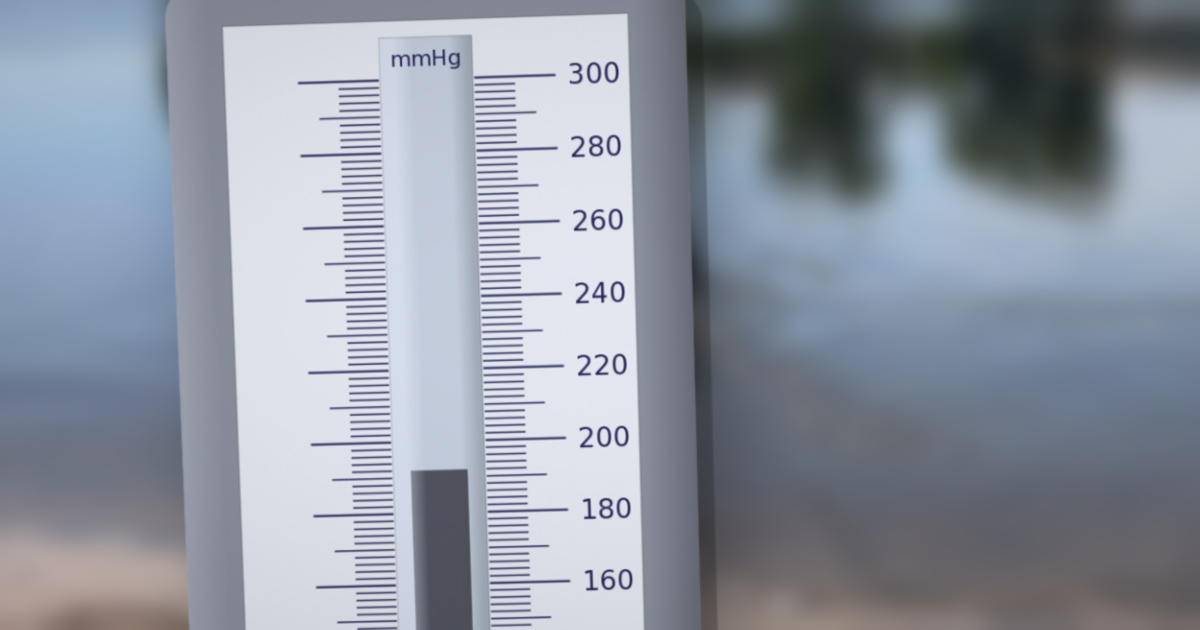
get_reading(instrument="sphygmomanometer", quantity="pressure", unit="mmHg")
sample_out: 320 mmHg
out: 192 mmHg
